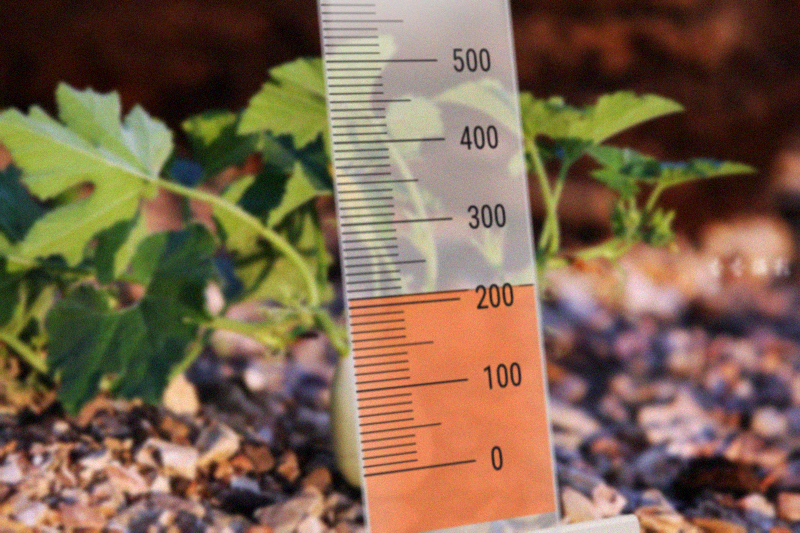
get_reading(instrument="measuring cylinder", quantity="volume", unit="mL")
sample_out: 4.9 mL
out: 210 mL
